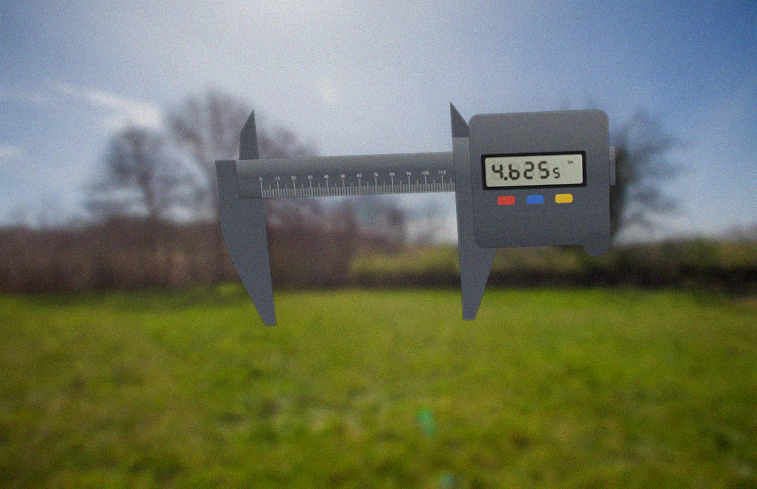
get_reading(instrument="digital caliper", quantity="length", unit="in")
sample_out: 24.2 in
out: 4.6255 in
